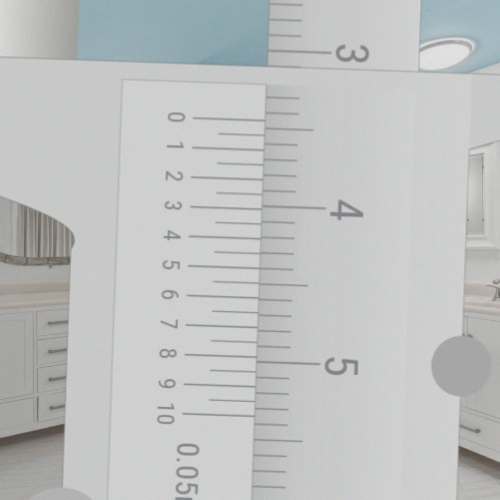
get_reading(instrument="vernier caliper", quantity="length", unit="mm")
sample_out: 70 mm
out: 34.5 mm
